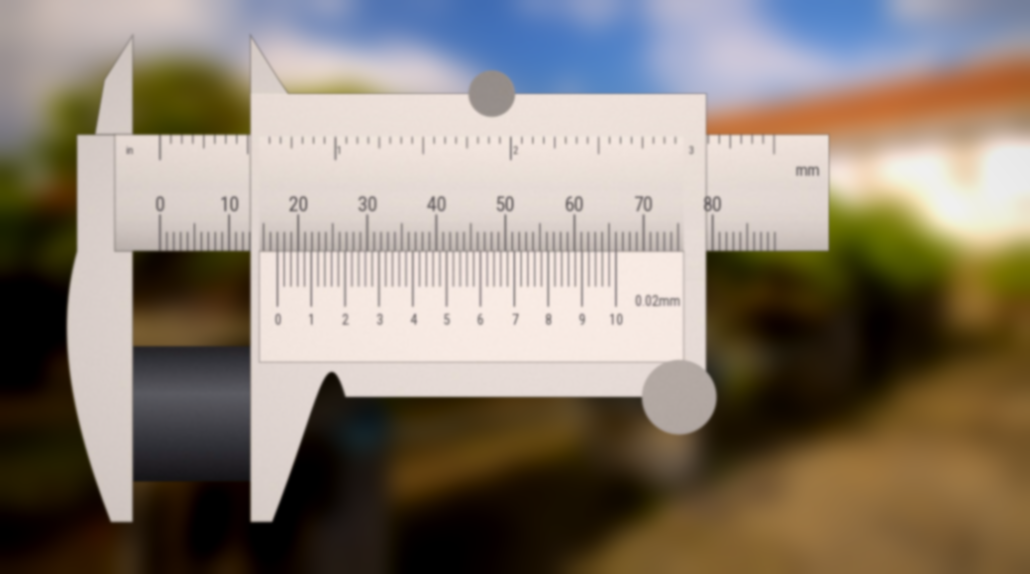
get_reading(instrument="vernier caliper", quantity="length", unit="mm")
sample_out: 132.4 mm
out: 17.0 mm
